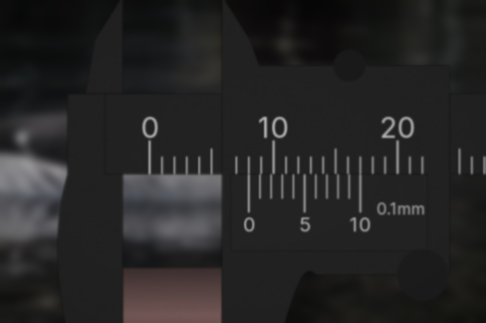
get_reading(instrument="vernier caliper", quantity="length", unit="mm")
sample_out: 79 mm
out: 8.0 mm
